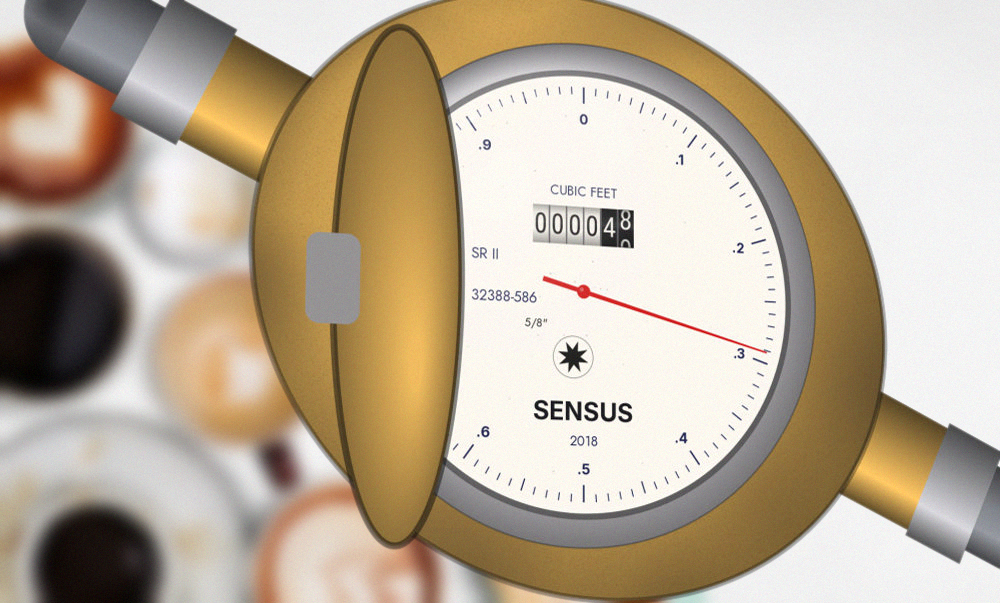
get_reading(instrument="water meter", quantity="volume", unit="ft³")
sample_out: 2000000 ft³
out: 48.29 ft³
